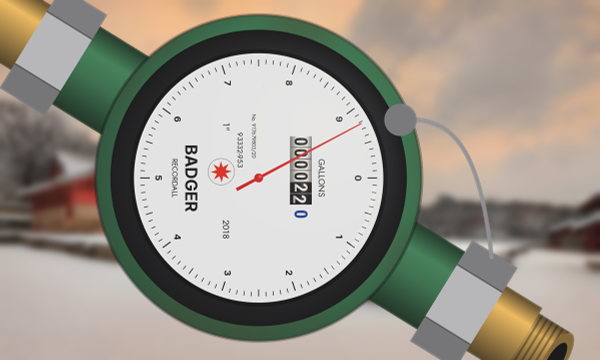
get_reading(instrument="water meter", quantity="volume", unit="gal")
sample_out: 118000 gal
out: 219.2 gal
